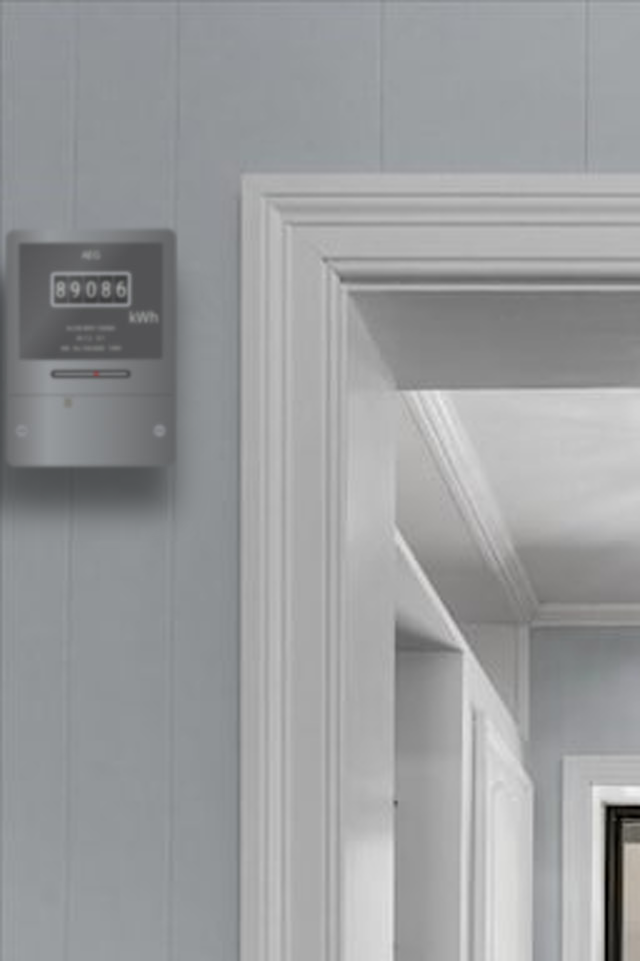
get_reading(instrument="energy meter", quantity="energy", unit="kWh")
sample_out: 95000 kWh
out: 89086 kWh
